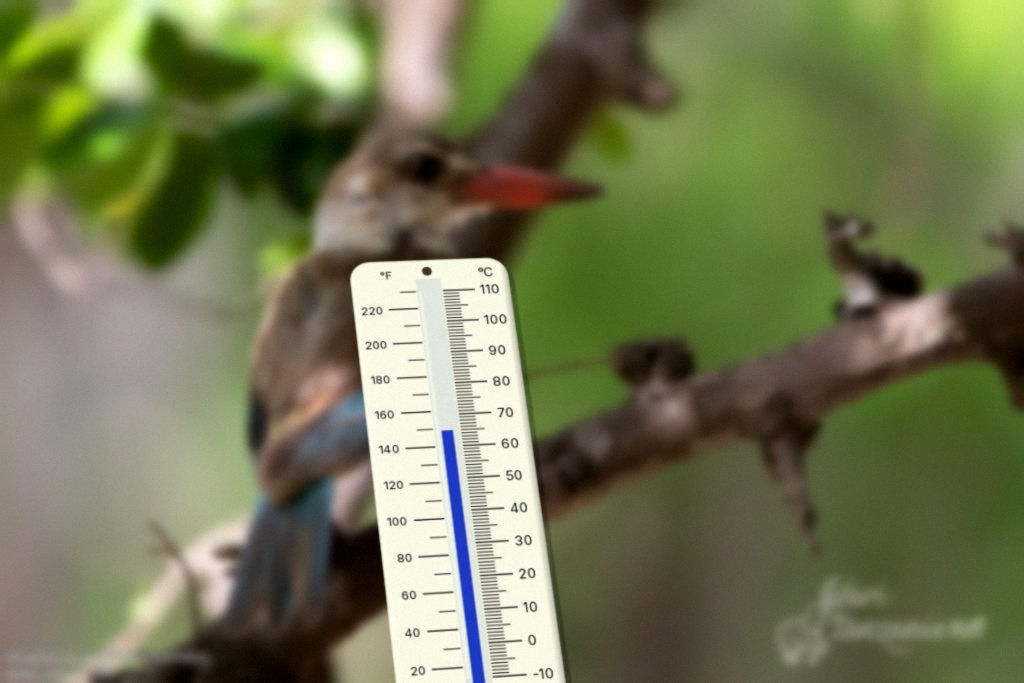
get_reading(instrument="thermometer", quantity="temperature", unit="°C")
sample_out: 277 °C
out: 65 °C
